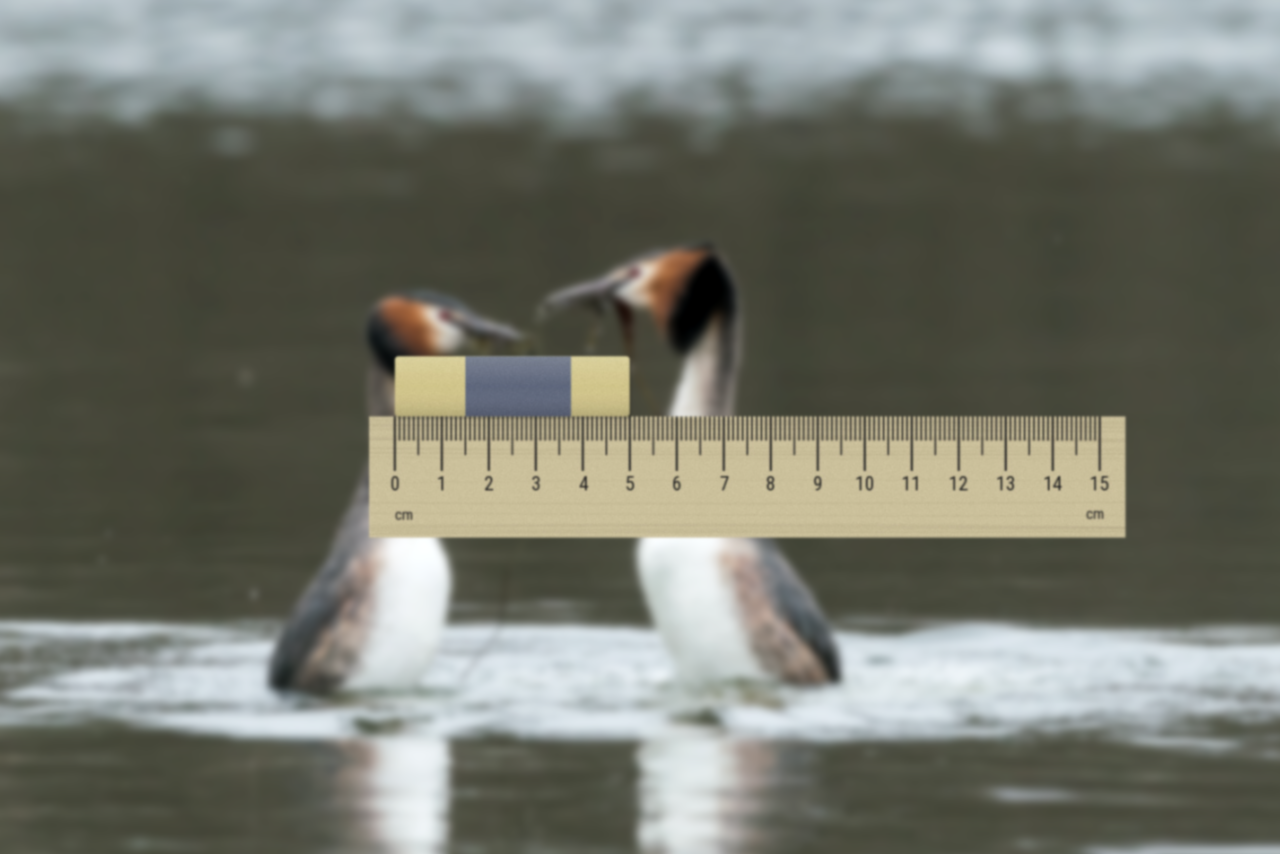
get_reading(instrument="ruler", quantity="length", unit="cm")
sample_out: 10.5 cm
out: 5 cm
